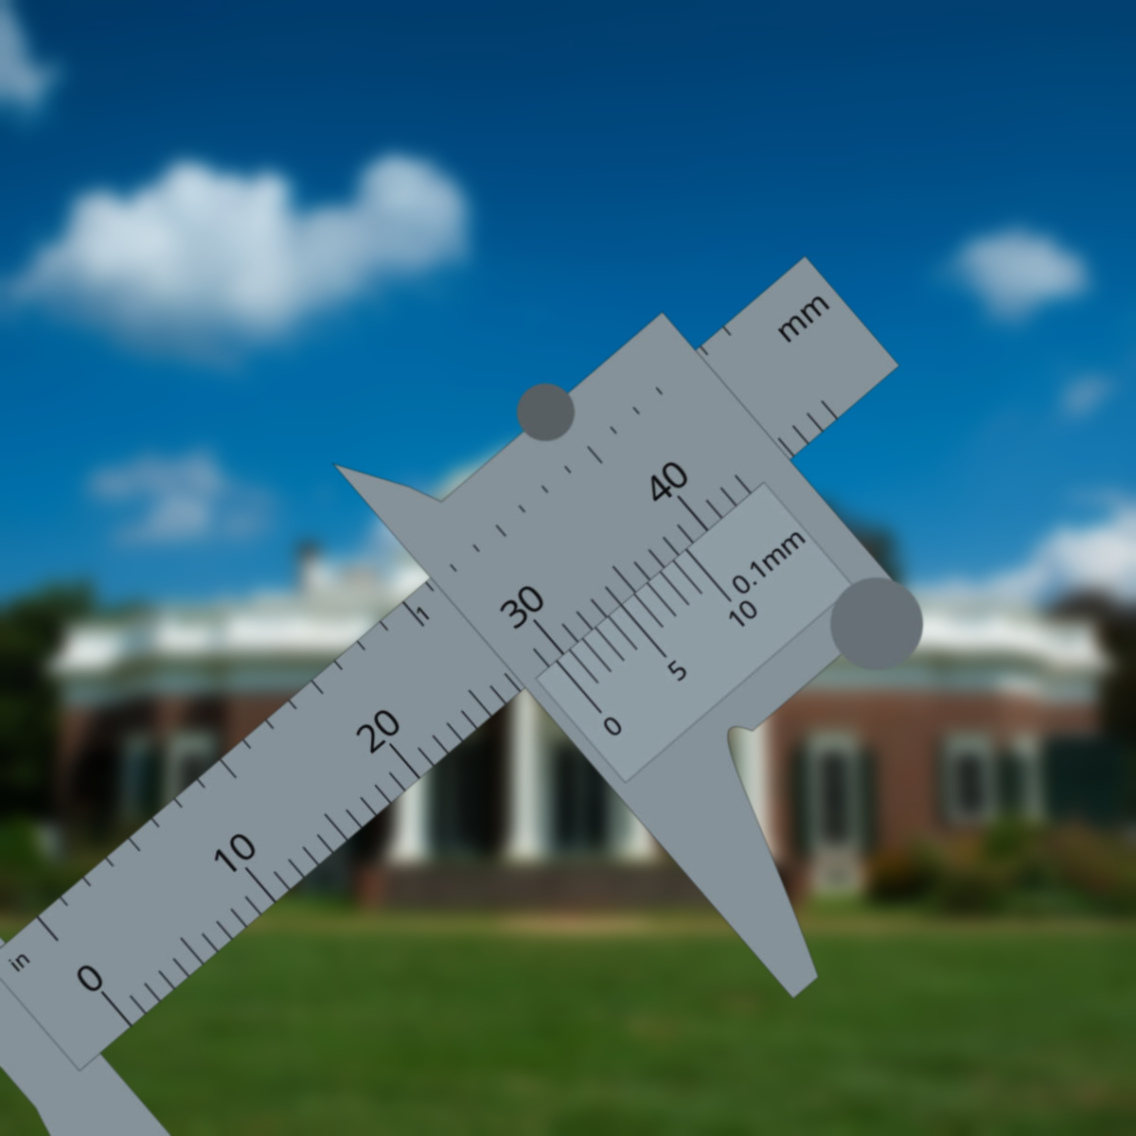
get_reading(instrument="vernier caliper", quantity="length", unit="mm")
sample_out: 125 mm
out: 29.5 mm
